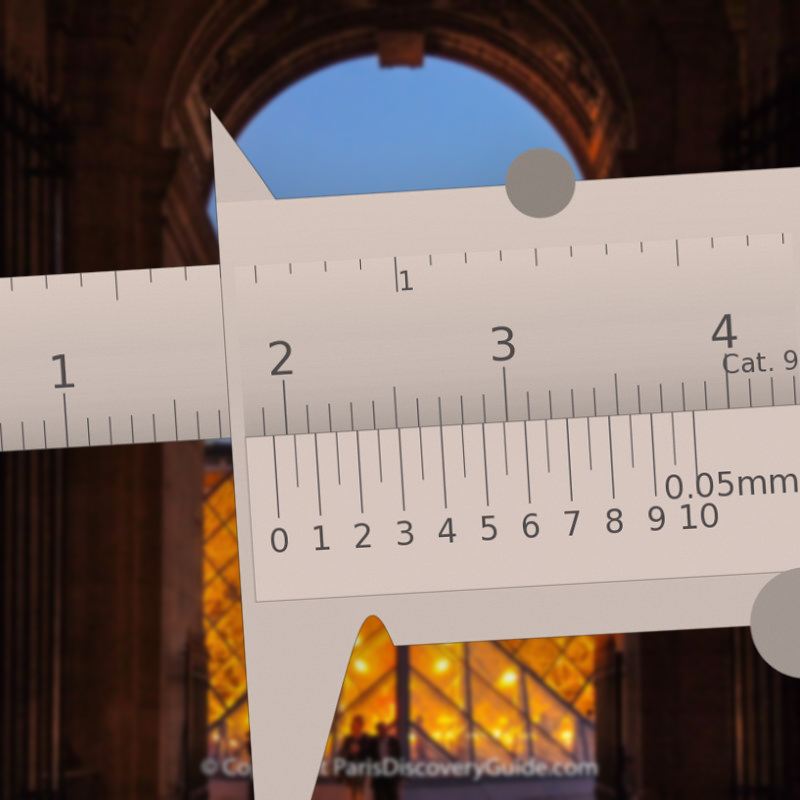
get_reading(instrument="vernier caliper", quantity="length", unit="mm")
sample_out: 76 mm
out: 19.4 mm
